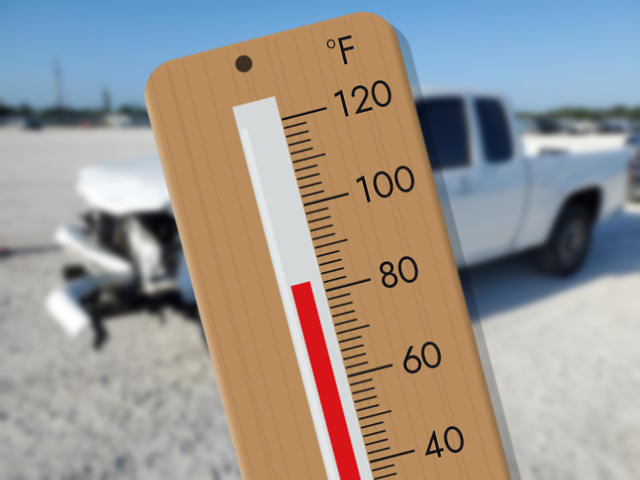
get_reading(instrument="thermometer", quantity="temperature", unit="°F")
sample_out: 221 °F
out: 83 °F
